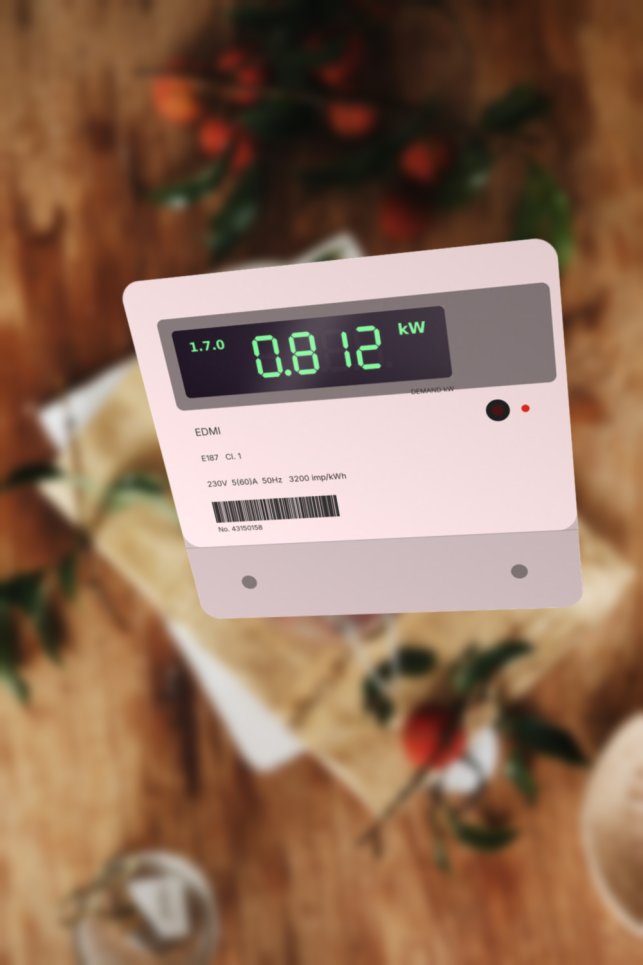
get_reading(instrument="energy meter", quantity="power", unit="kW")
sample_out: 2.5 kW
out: 0.812 kW
